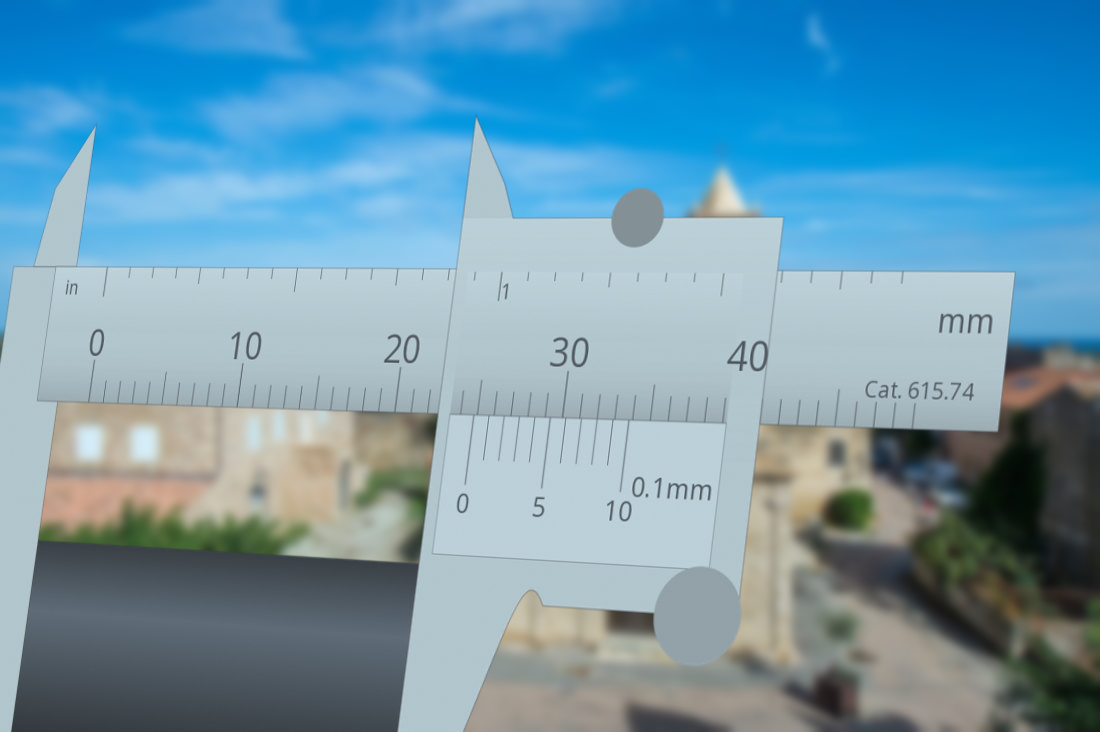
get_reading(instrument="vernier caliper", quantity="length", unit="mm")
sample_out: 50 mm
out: 24.8 mm
